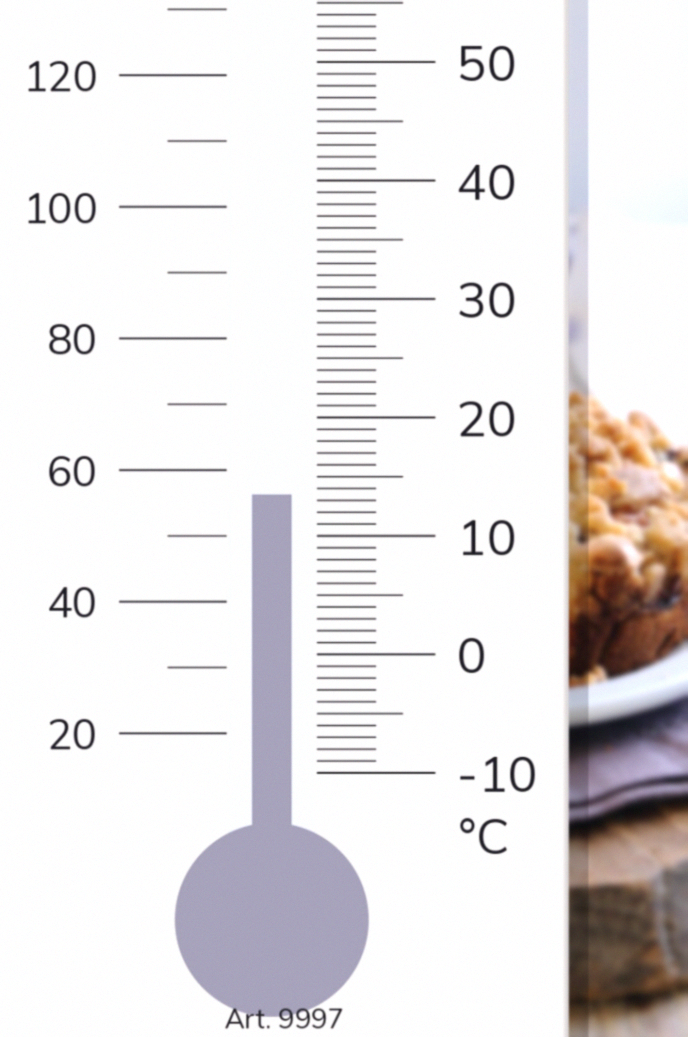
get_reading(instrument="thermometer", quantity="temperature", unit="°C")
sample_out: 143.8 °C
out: 13.5 °C
